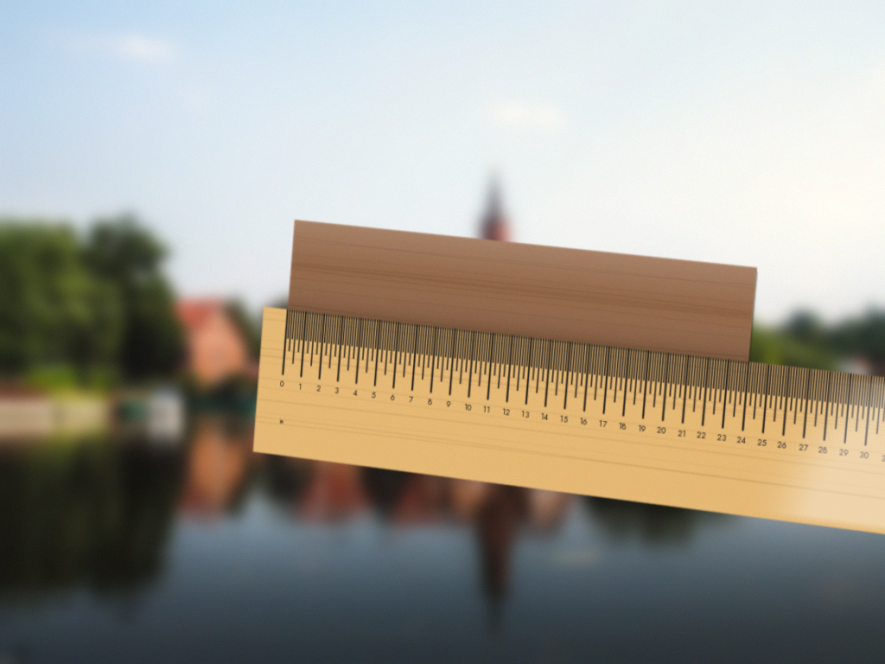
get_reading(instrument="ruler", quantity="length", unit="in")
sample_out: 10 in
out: 24 in
